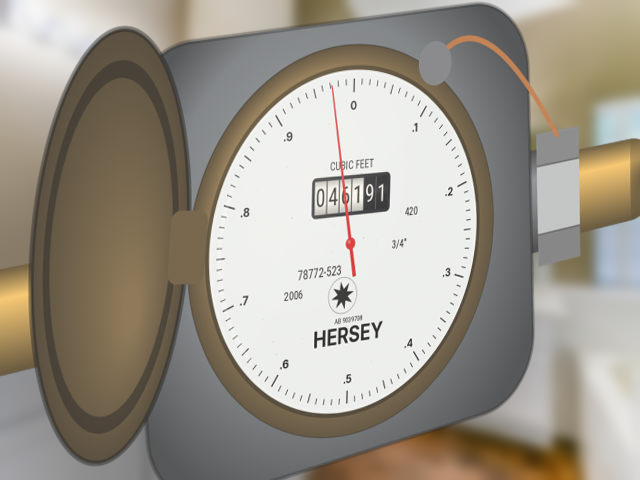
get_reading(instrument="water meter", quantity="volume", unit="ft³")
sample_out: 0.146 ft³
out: 46190.97 ft³
